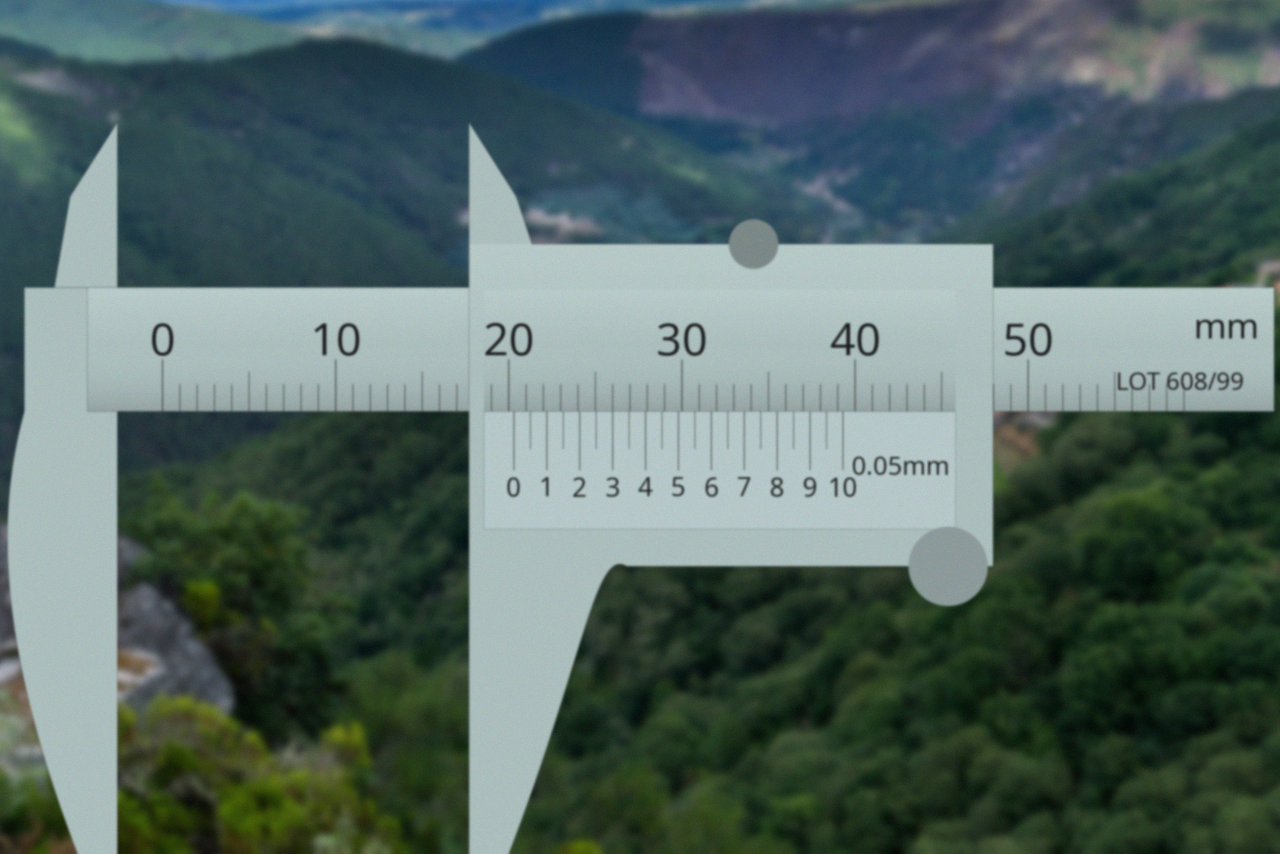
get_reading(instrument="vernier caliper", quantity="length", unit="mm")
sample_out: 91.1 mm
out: 20.3 mm
